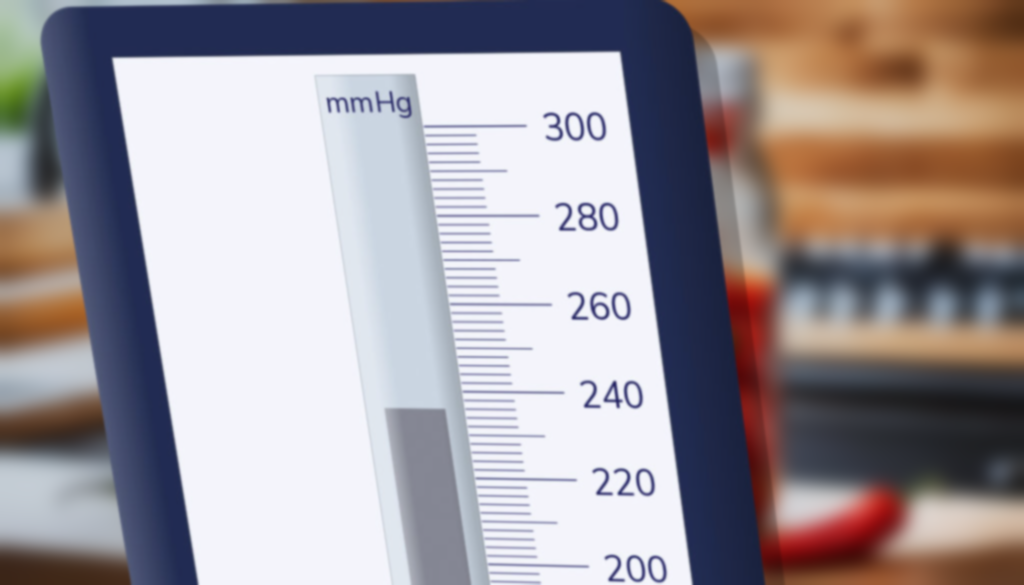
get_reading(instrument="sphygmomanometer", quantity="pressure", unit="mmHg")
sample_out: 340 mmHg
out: 236 mmHg
